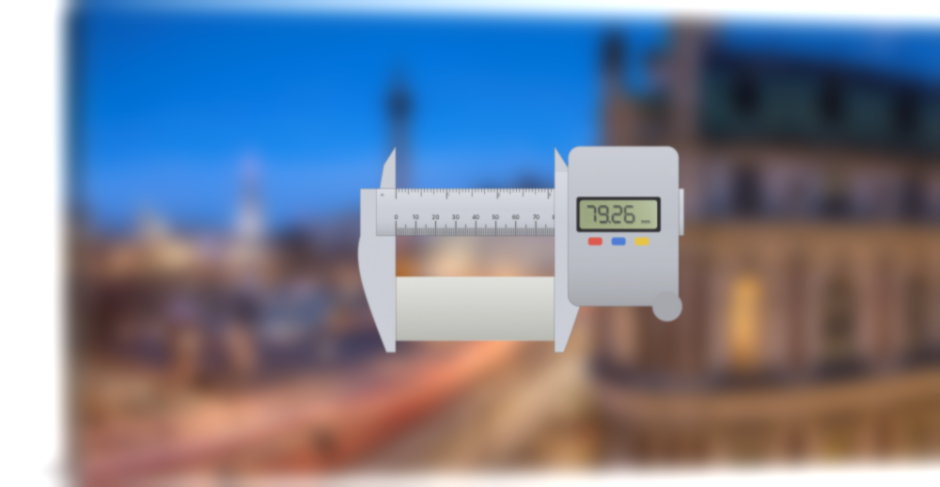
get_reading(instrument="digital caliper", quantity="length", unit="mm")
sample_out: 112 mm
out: 79.26 mm
